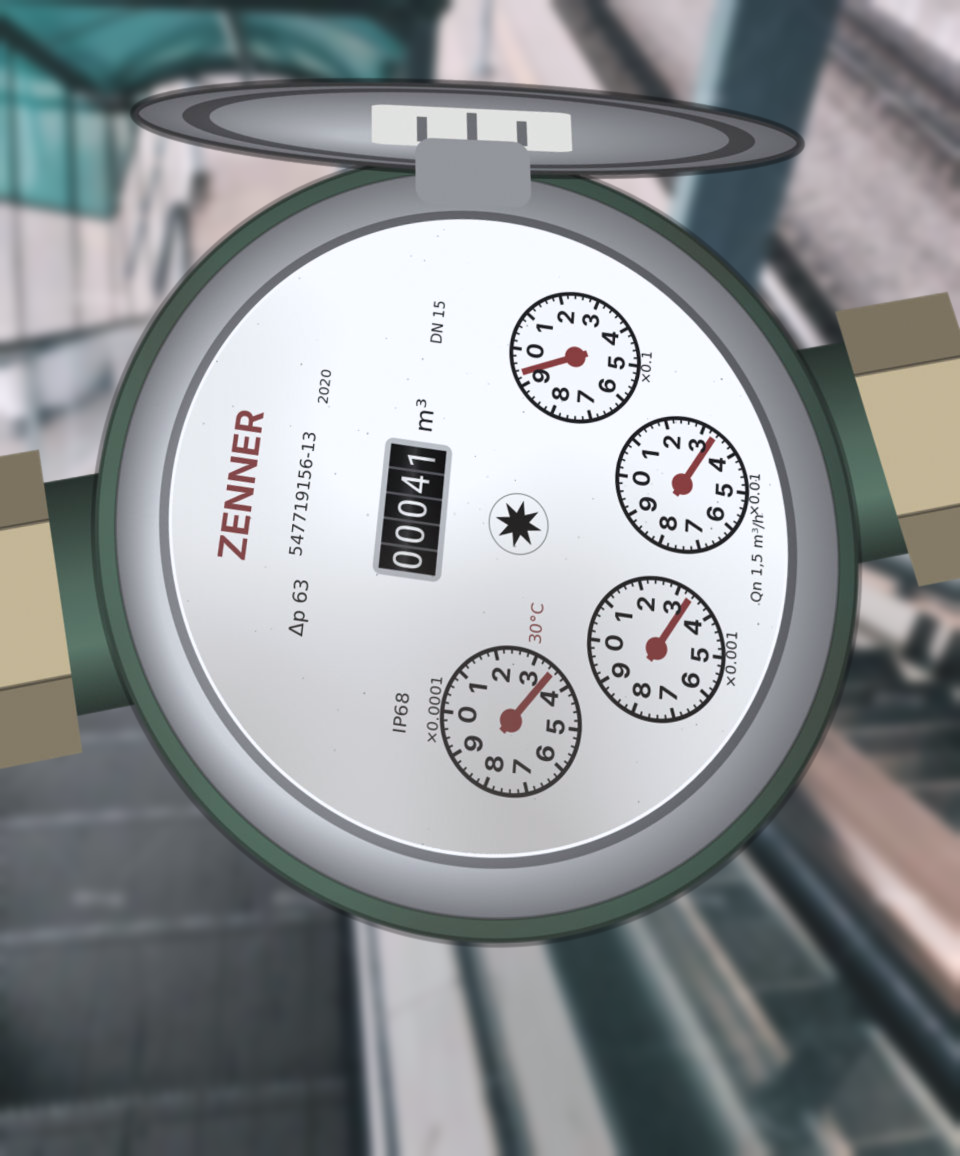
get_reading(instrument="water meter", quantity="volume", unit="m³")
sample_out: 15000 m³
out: 40.9333 m³
